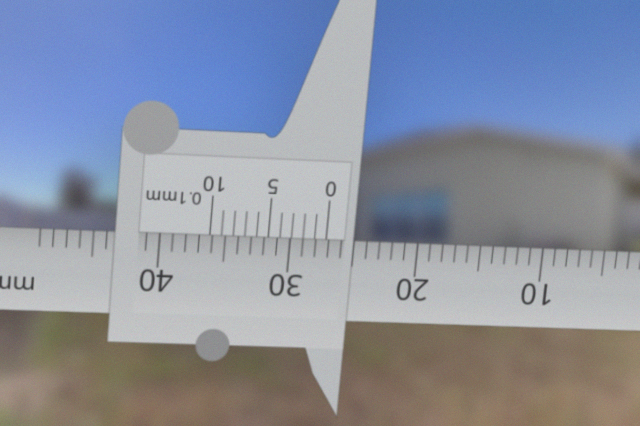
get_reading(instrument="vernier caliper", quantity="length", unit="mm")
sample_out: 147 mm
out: 27.2 mm
